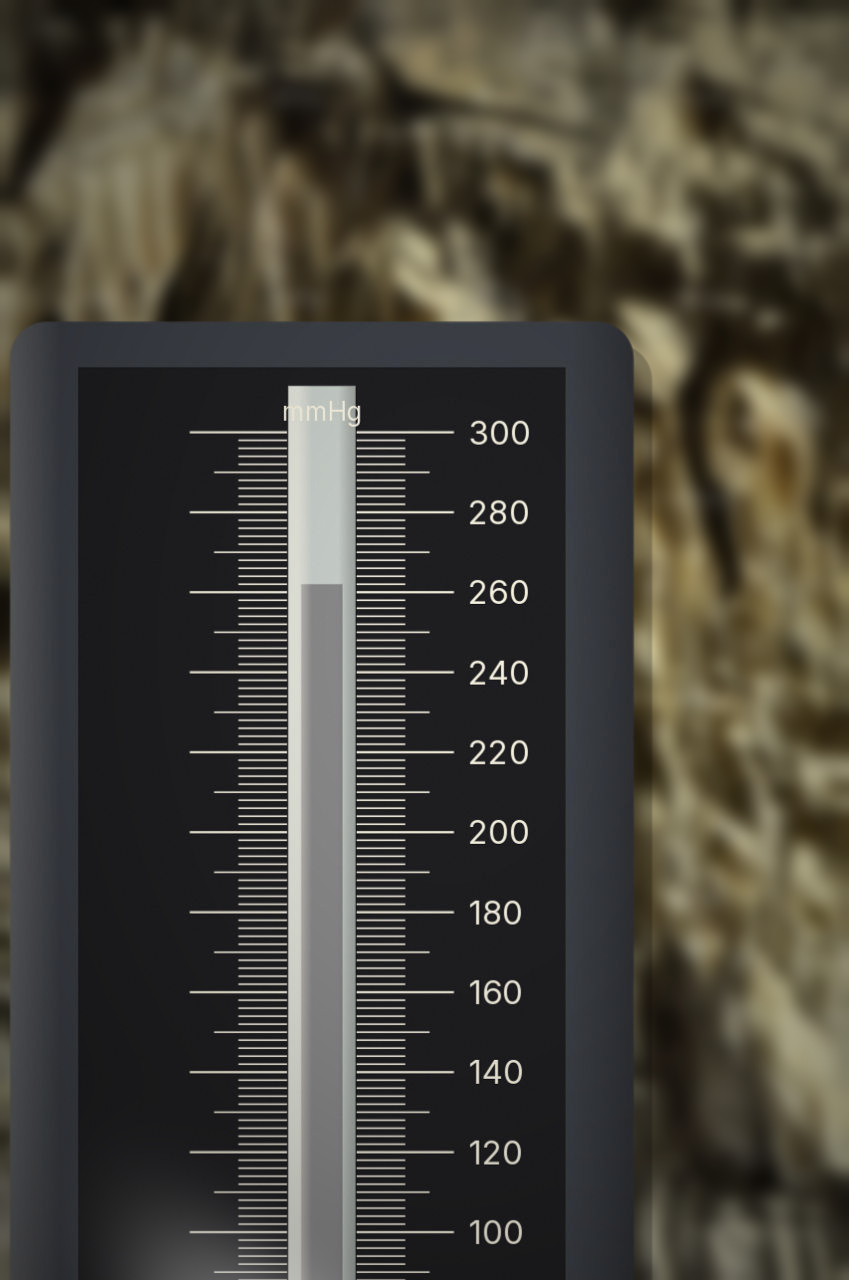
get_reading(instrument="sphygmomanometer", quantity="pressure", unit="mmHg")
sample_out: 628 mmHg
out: 262 mmHg
